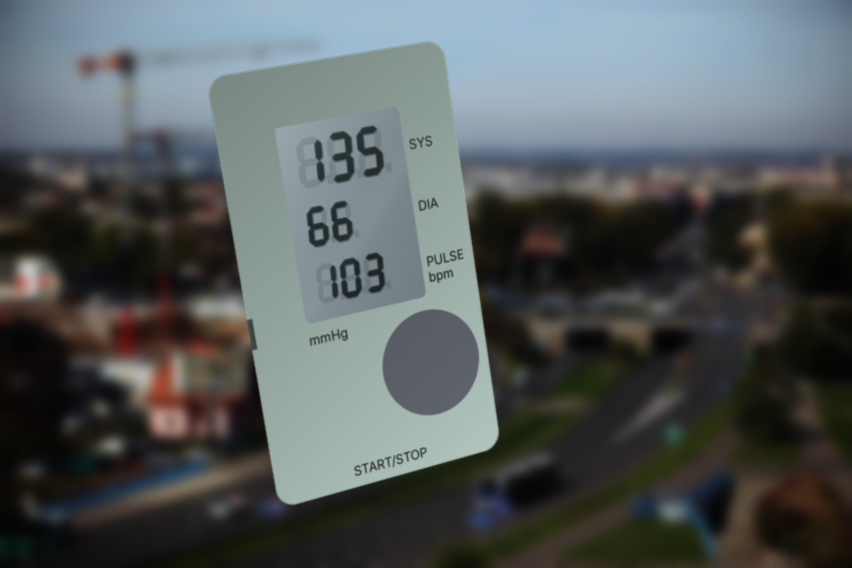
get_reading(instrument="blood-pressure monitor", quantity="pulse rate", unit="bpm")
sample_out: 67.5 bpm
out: 103 bpm
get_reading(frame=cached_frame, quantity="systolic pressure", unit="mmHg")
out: 135 mmHg
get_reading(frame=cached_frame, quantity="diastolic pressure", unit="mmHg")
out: 66 mmHg
